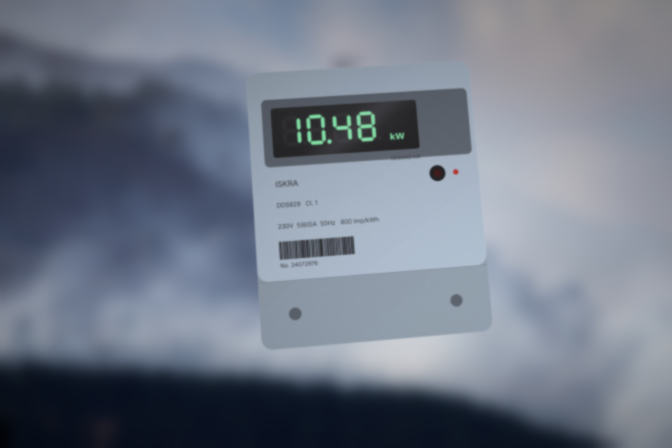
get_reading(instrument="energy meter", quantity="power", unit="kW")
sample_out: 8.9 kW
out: 10.48 kW
